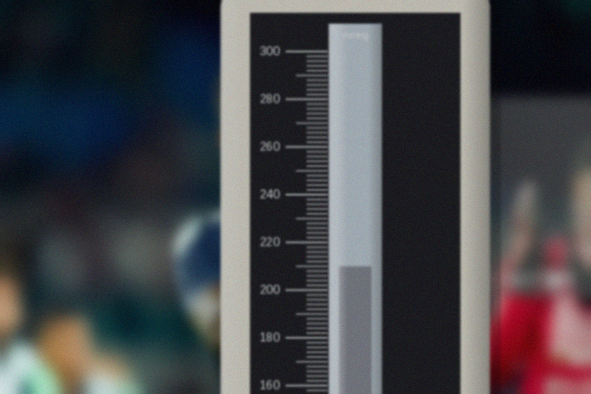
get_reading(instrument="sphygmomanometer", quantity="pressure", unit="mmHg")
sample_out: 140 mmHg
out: 210 mmHg
